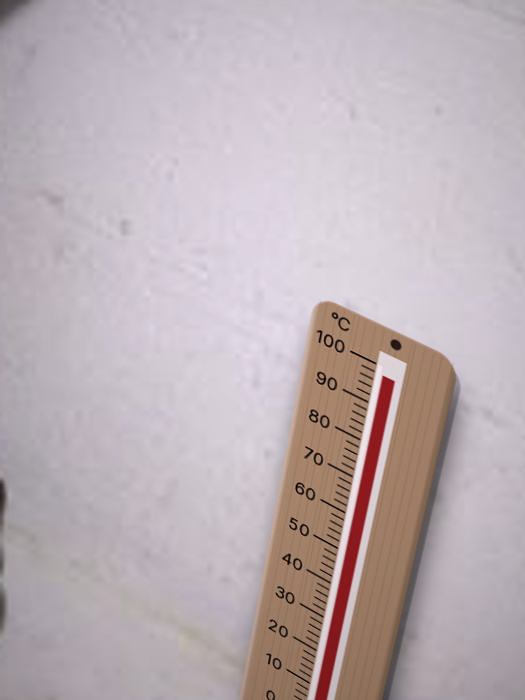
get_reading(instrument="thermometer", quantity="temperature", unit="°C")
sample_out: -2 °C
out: 98 °C
